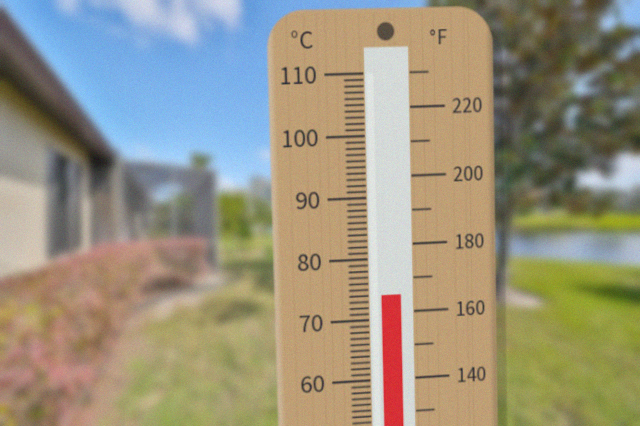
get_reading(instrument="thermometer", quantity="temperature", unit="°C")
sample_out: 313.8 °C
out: 74 °C
